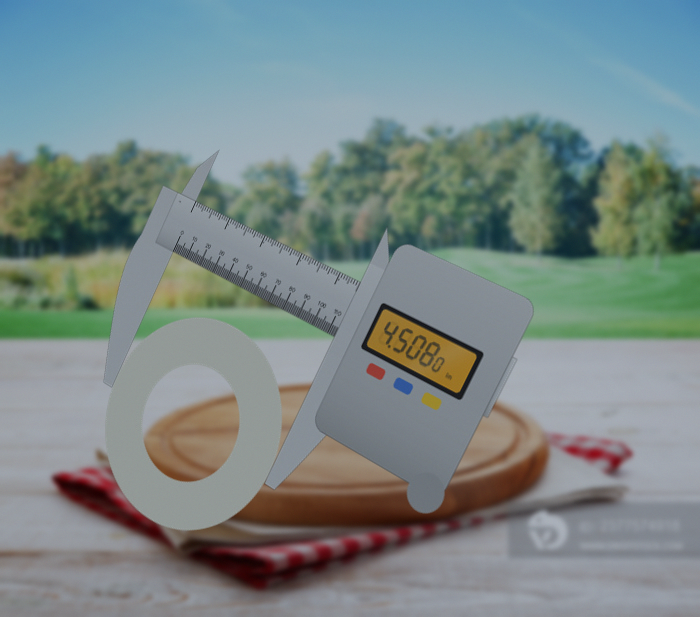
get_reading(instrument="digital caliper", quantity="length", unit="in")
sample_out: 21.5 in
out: 4.5080 in
